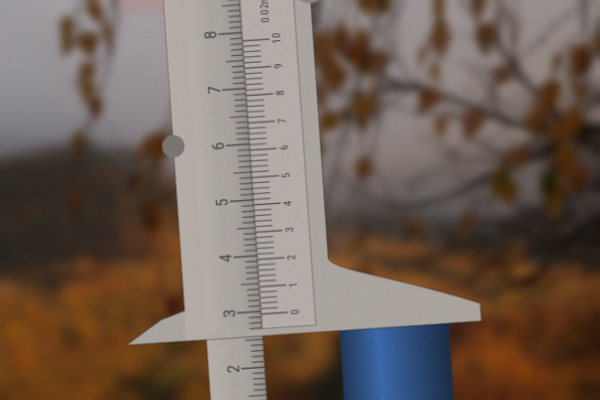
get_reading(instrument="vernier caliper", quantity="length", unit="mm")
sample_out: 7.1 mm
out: 29.5 mm
